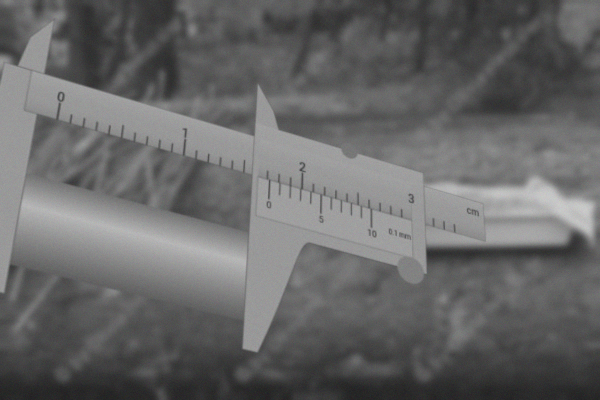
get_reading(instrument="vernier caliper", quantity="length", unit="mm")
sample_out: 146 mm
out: 17.2 mm
